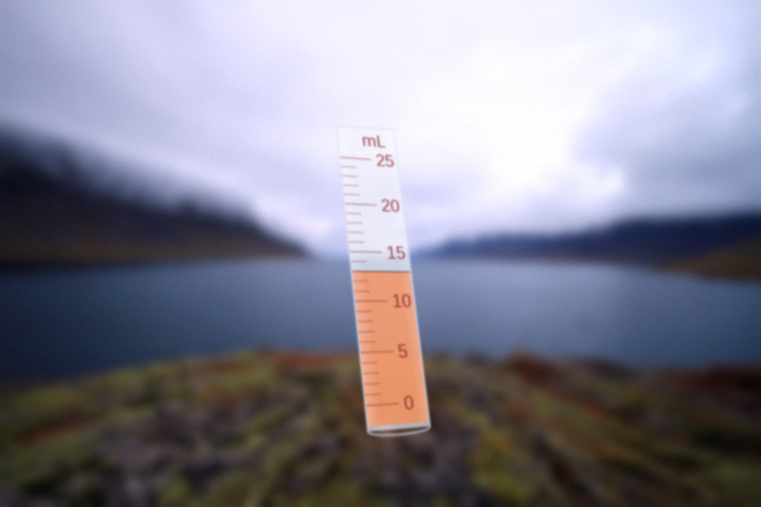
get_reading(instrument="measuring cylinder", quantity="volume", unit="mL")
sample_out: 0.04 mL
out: 13 mL
